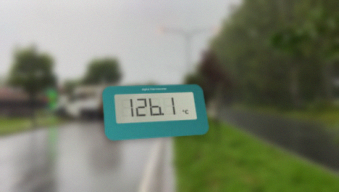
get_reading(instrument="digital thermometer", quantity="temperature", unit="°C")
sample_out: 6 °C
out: 126.1 °C
